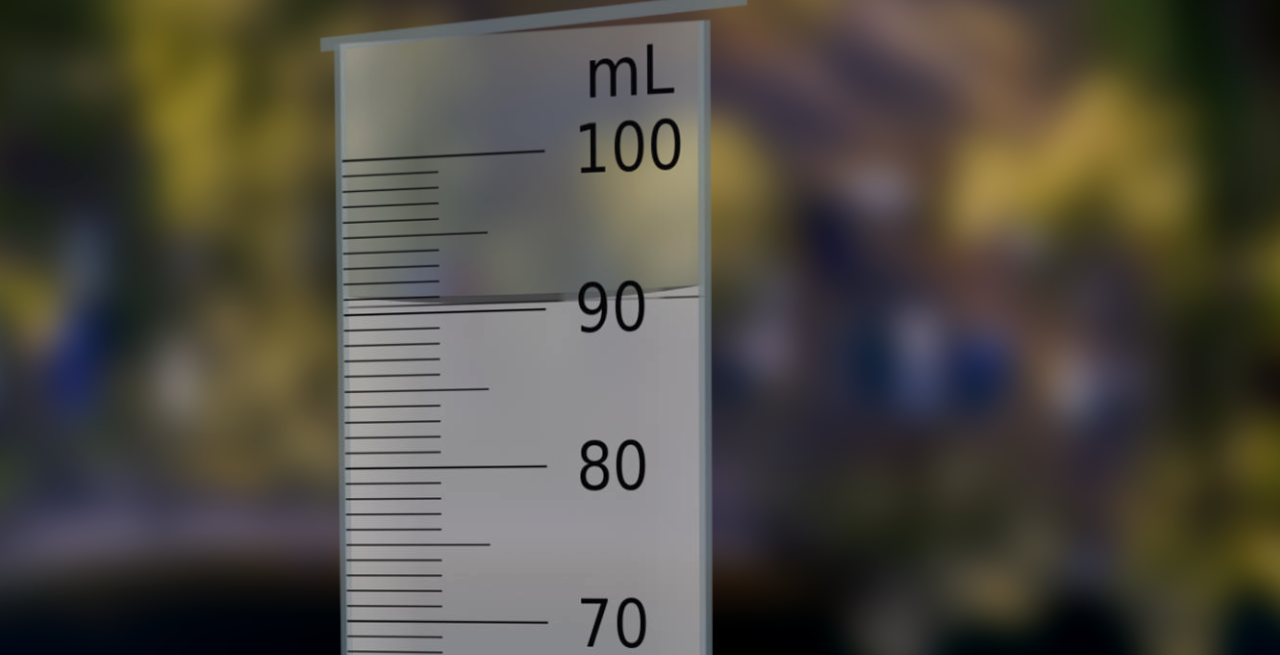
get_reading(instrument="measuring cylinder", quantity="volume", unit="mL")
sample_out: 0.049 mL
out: 90.5 mL
